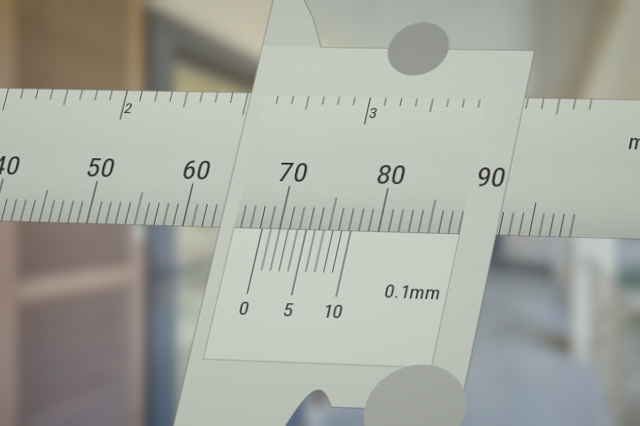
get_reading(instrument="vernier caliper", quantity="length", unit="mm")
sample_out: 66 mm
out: 68.2 mm
